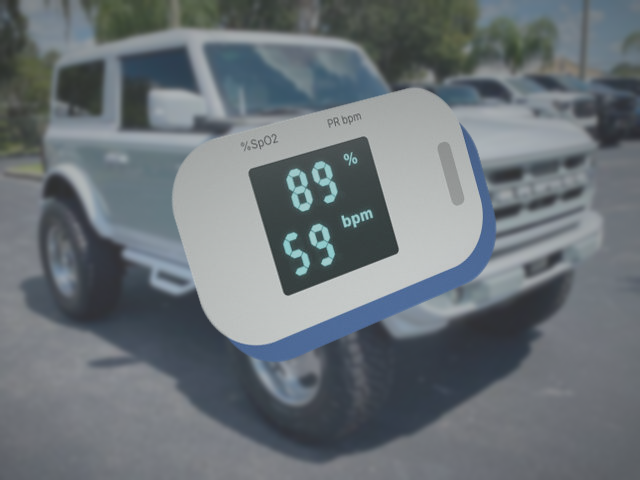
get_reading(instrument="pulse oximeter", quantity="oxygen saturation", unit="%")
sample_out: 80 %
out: 89 %
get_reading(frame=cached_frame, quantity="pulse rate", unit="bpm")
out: 59 bpm
